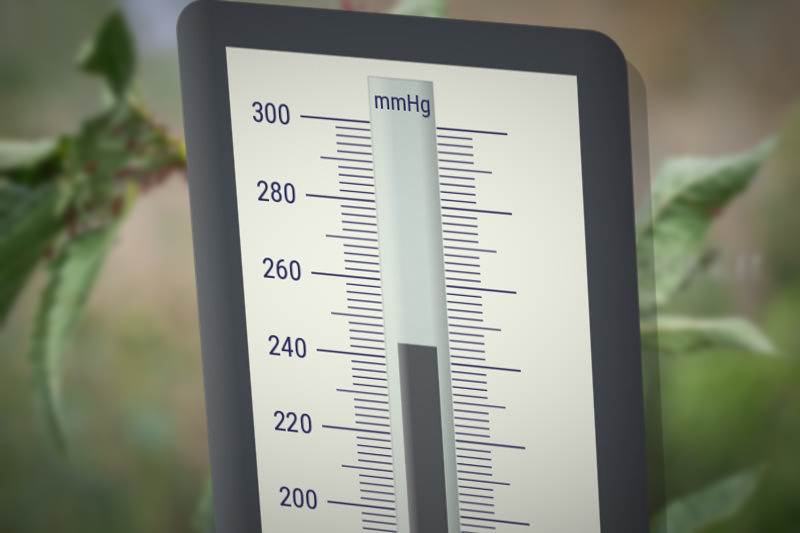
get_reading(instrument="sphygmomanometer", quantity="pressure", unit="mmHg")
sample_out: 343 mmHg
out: 244 mmHg
